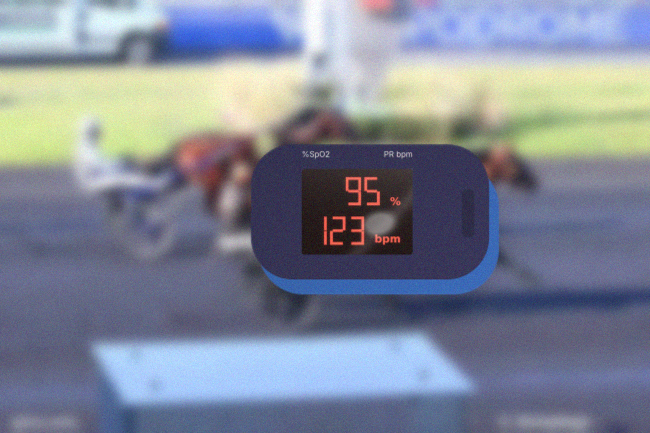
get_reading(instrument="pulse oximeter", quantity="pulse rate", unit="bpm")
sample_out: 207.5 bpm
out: 123 bpm
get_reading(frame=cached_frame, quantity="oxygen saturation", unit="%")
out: 95 %
